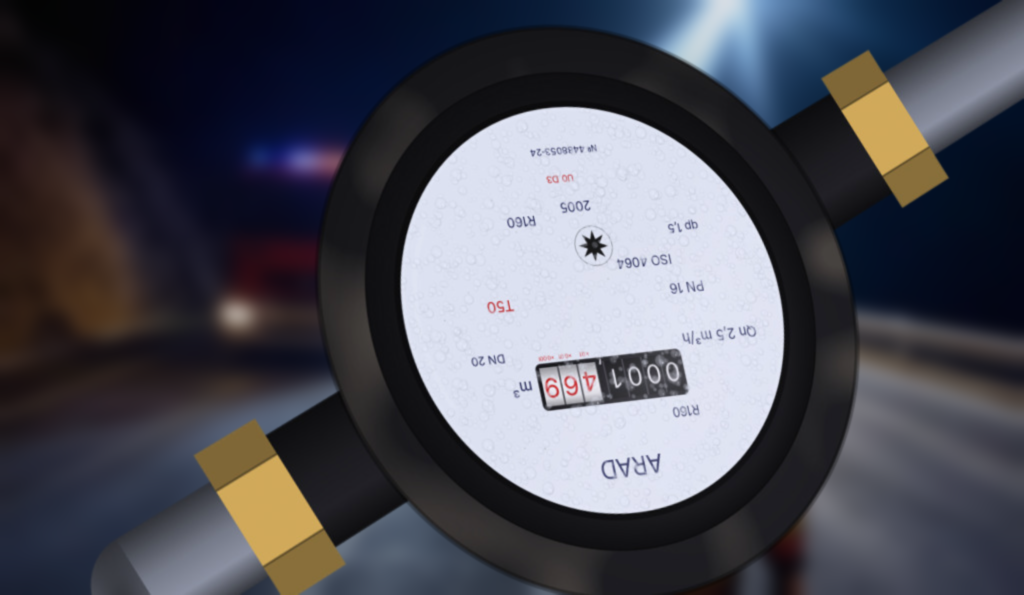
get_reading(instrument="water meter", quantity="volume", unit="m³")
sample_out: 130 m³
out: 1.469 m³
